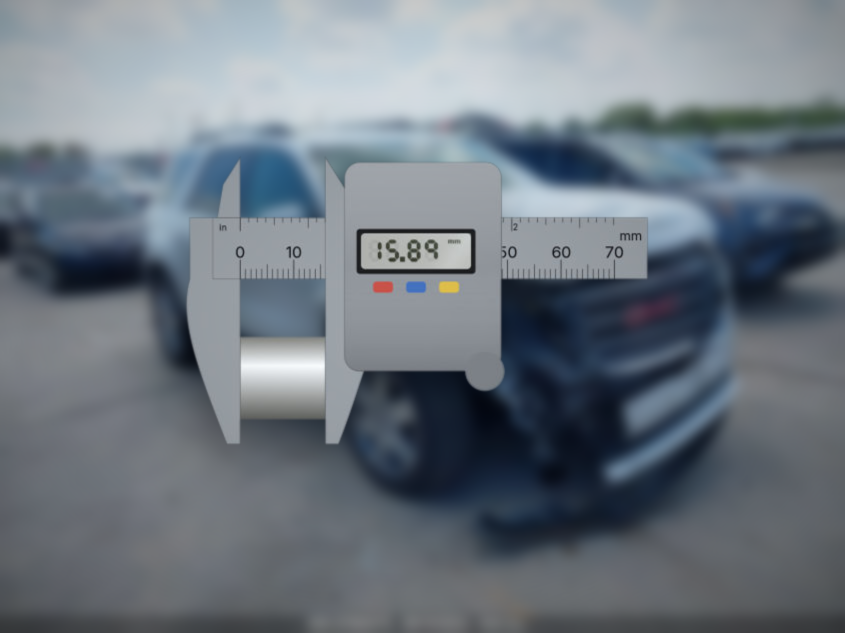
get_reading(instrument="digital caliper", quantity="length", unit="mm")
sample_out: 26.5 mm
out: 15.89 mm
